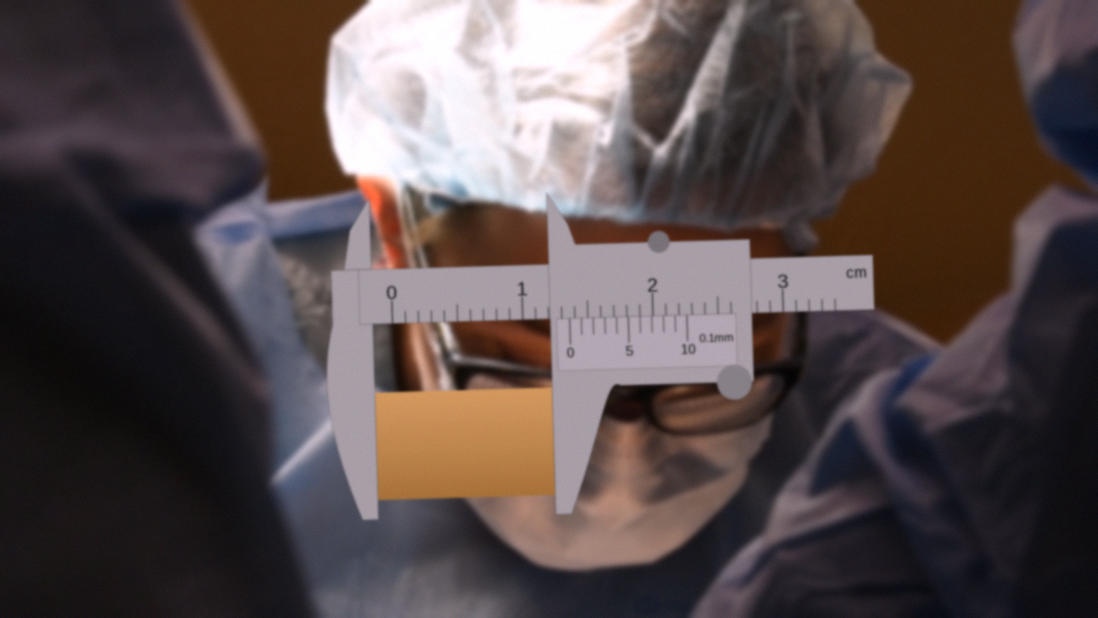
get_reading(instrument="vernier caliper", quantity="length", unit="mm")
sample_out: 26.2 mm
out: 13.6 mm
